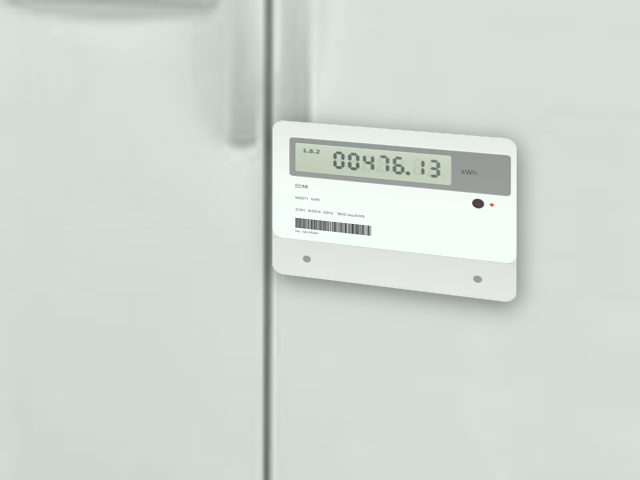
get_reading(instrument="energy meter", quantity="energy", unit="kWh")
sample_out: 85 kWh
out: 476.13 kWh
